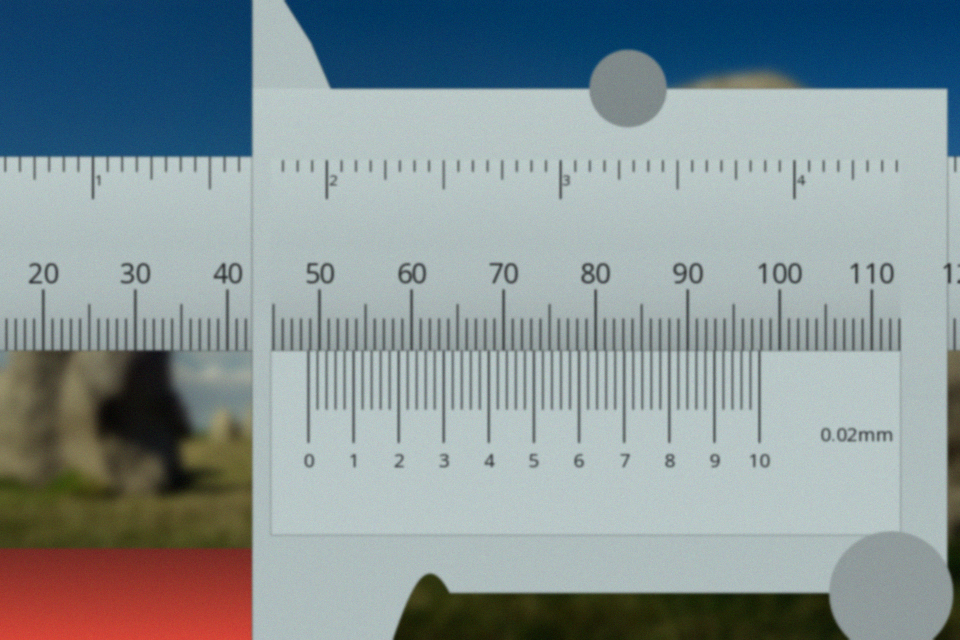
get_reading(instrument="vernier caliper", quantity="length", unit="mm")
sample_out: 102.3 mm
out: 48.8 mm
